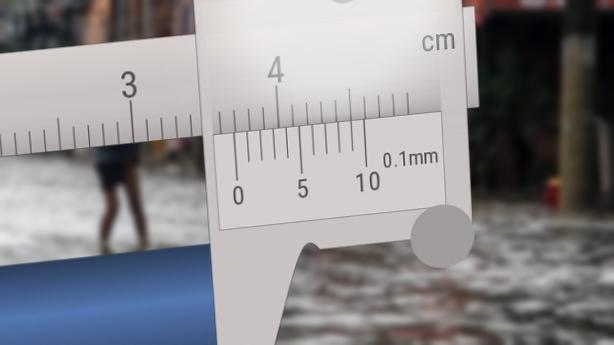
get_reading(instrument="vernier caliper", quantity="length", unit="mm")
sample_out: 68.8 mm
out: 36.9 mm
